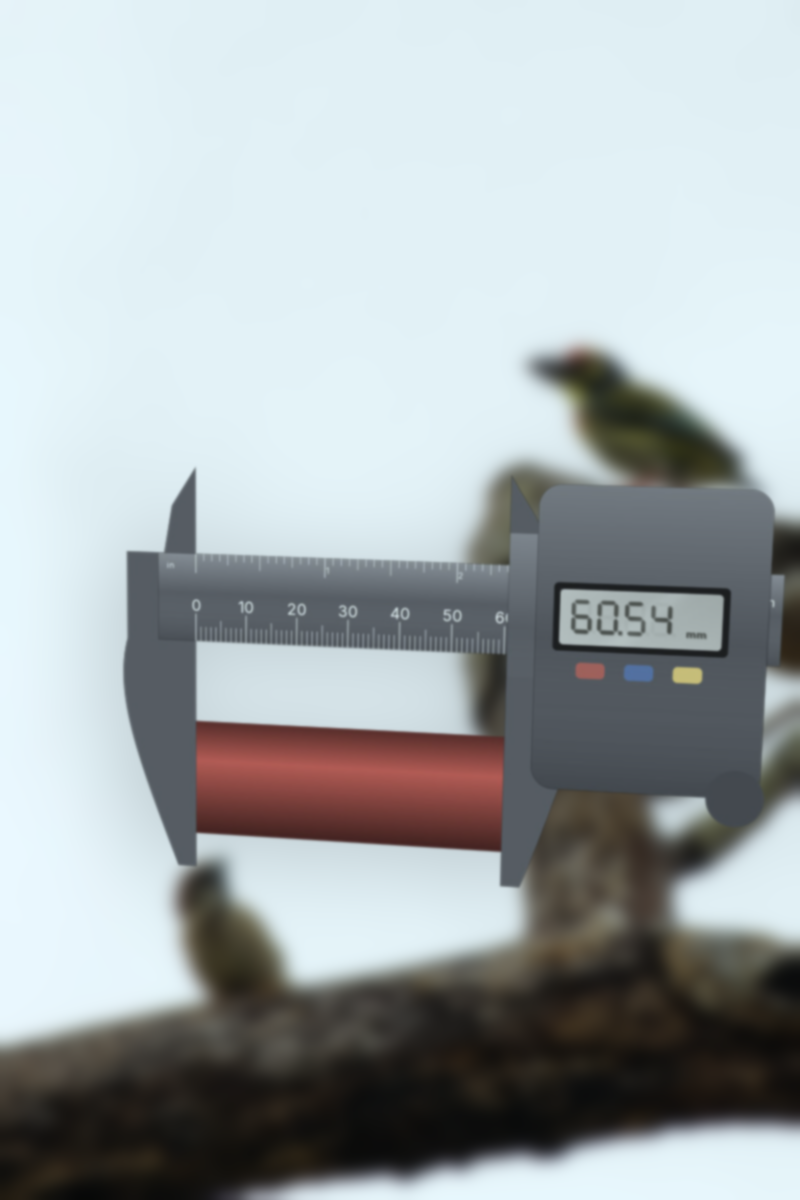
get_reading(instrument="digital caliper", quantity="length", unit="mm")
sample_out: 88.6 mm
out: 60.54 mm
